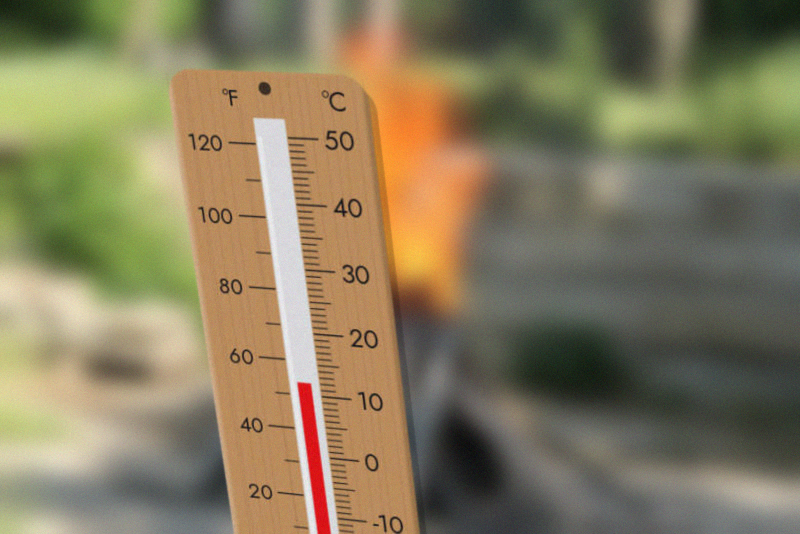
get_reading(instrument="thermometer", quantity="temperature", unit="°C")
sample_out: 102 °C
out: 12 °C
